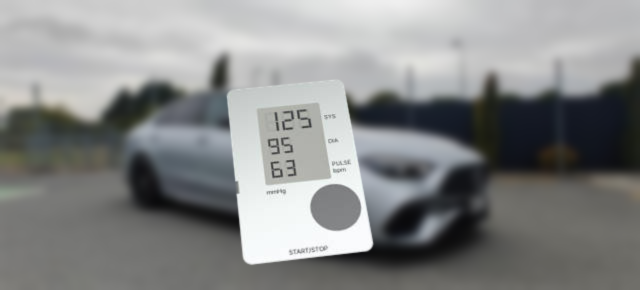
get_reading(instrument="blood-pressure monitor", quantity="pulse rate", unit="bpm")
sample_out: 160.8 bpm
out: 63 bpm
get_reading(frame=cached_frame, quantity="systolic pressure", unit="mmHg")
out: 125 mmHg
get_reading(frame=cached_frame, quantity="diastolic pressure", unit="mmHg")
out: 95 mmHg
